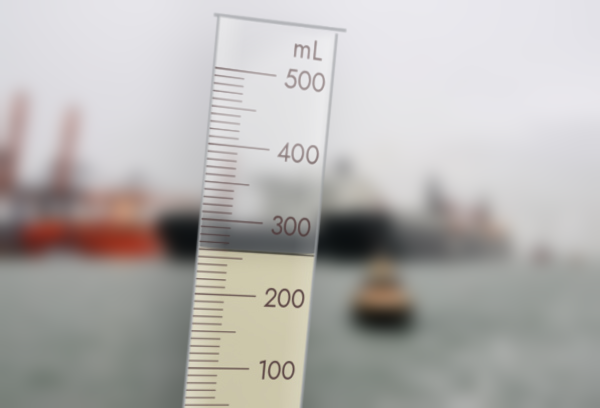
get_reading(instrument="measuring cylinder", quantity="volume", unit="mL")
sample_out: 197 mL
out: 260 mL
